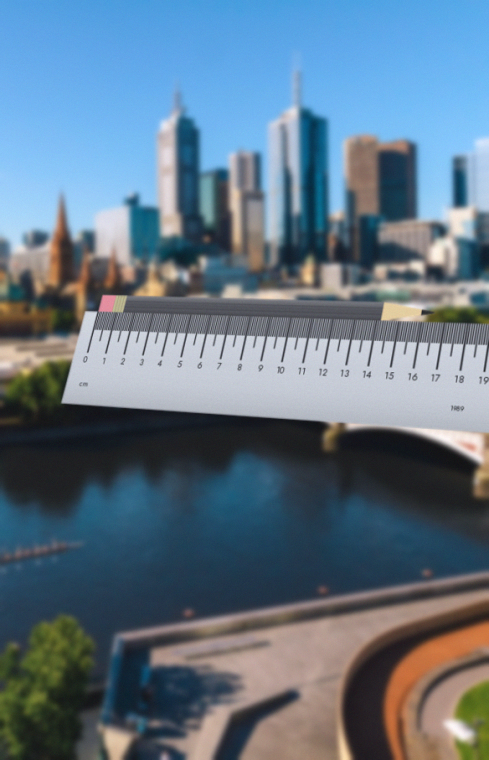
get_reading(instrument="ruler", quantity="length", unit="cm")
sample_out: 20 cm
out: 16.5 cm
